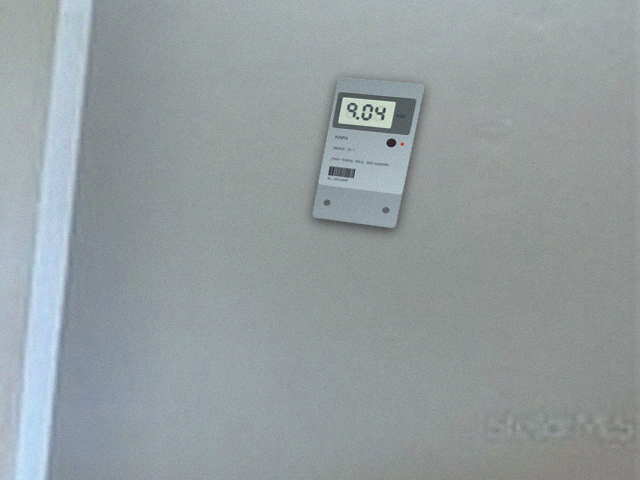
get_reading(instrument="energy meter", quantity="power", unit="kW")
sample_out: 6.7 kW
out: 9.04 kW
